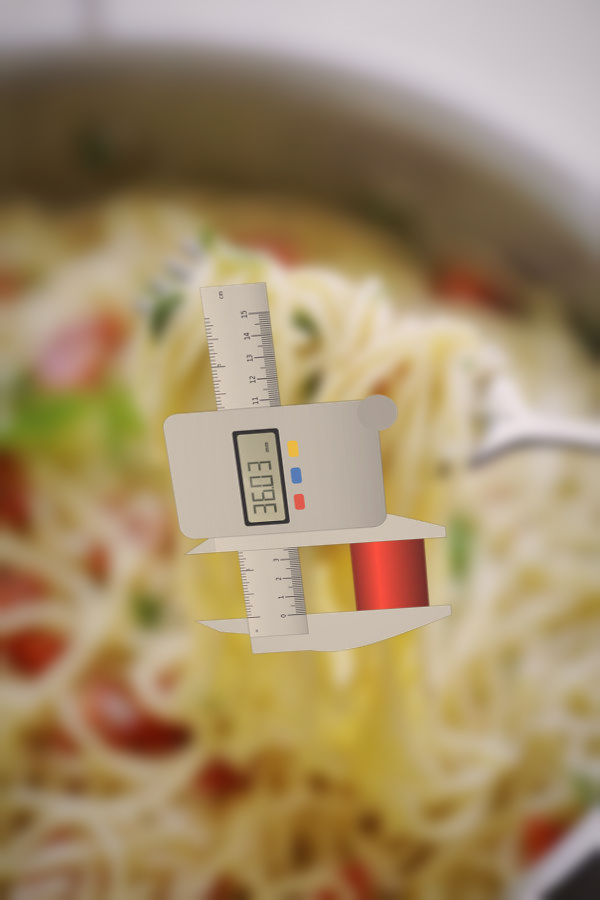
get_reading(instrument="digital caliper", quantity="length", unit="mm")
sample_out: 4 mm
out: 36.03 mm
